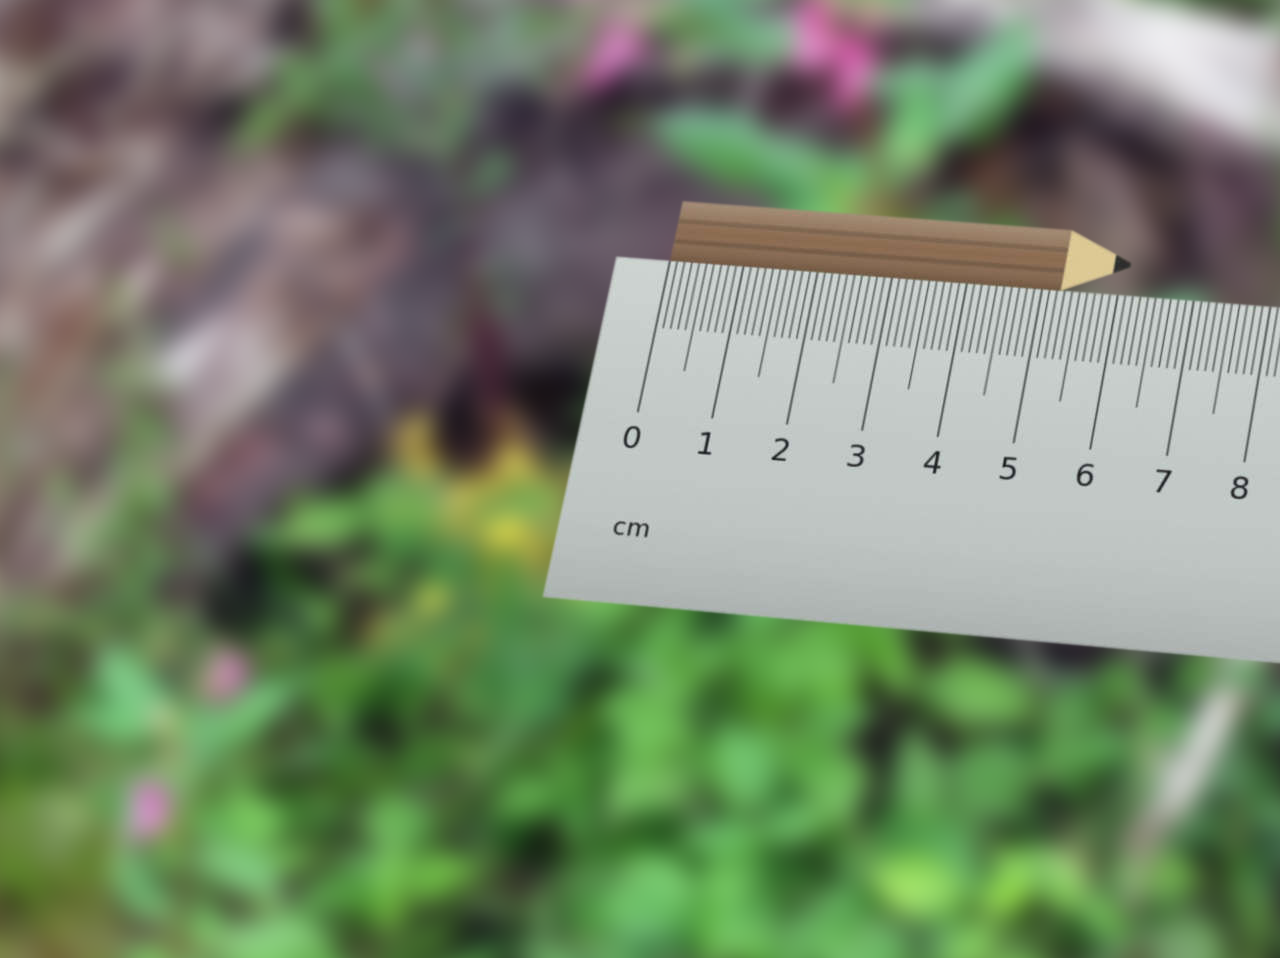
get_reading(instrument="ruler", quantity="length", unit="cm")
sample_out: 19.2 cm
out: 6.1 cm
